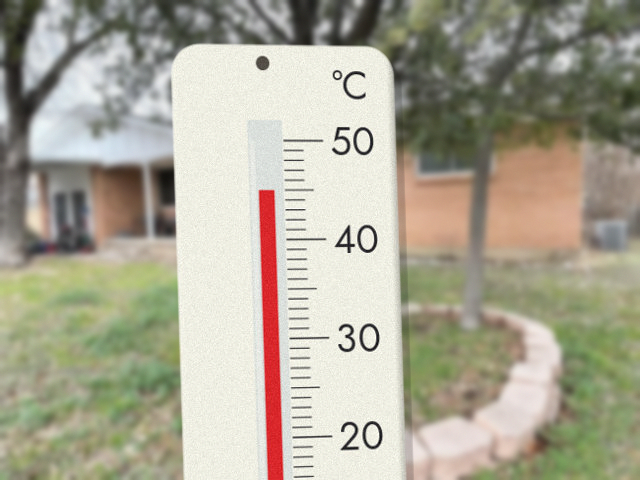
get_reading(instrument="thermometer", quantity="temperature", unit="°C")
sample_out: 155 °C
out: 45 °C
